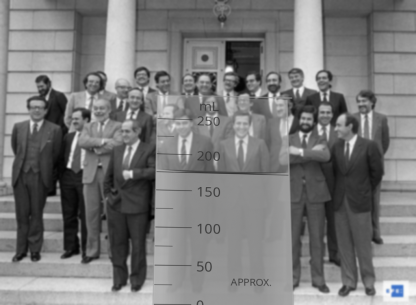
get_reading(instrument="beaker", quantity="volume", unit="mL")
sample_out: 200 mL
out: 175 mL
